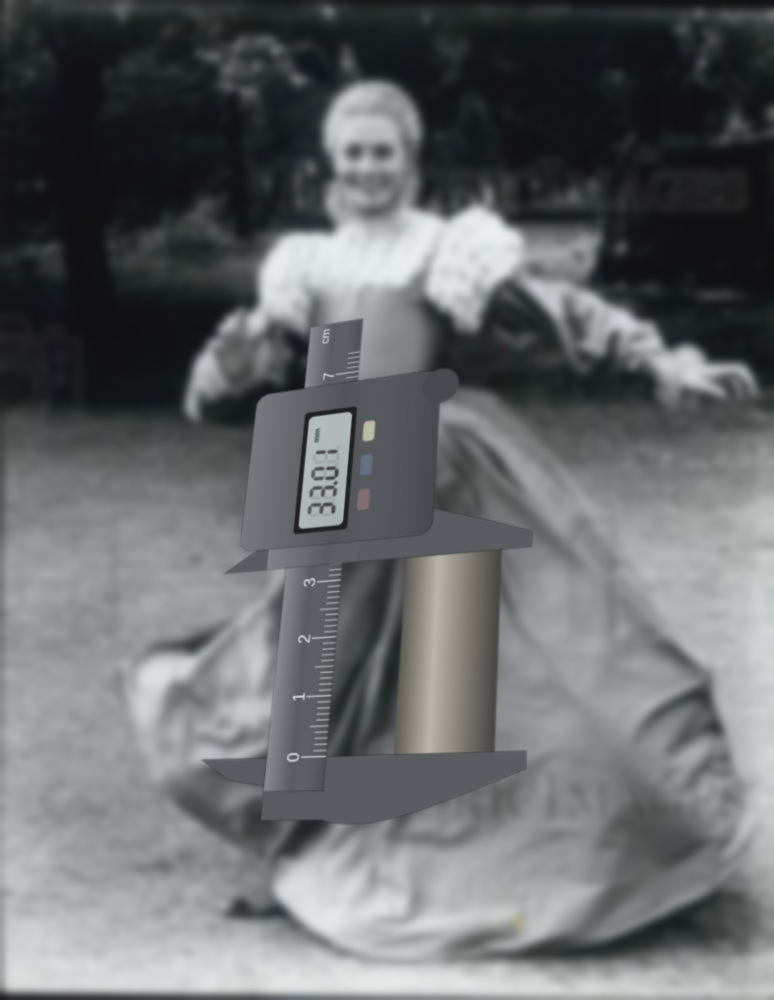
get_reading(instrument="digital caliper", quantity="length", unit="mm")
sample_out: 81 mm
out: 33.01 mm
